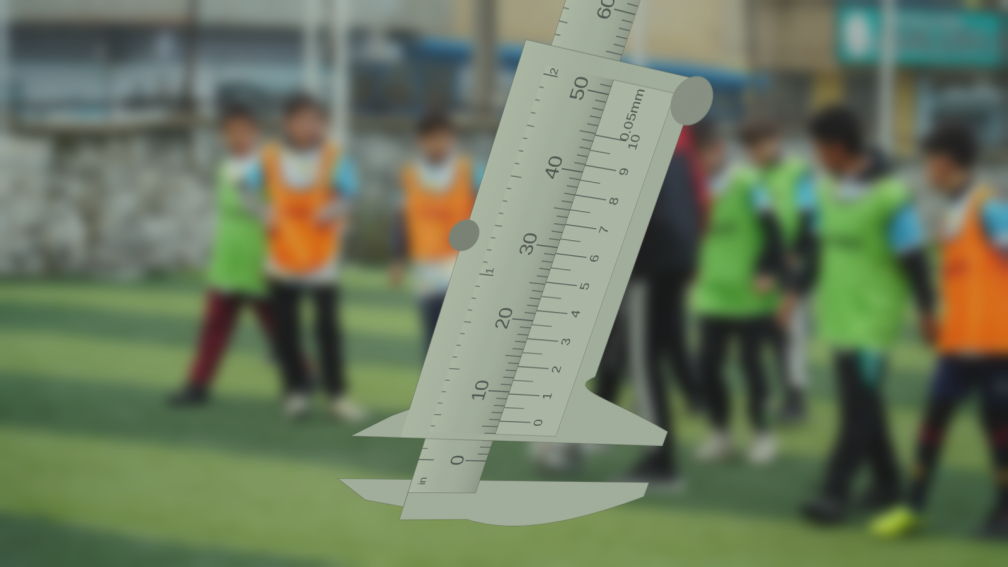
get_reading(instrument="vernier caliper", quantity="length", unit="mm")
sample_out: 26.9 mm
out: 5.8 mm
